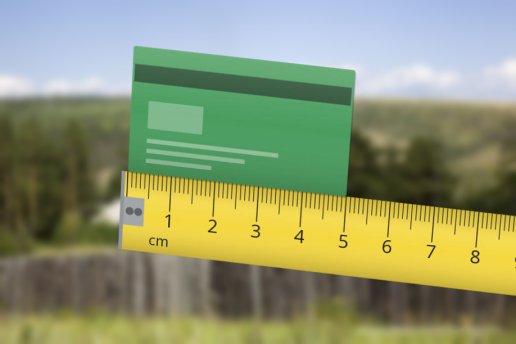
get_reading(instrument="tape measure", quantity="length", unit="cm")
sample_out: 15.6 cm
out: 5 cm
